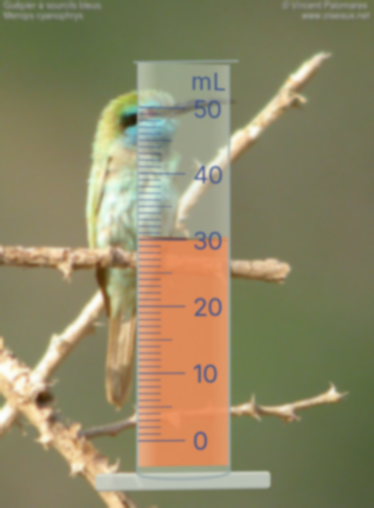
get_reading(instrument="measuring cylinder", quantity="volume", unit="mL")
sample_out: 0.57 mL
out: 30 mL
